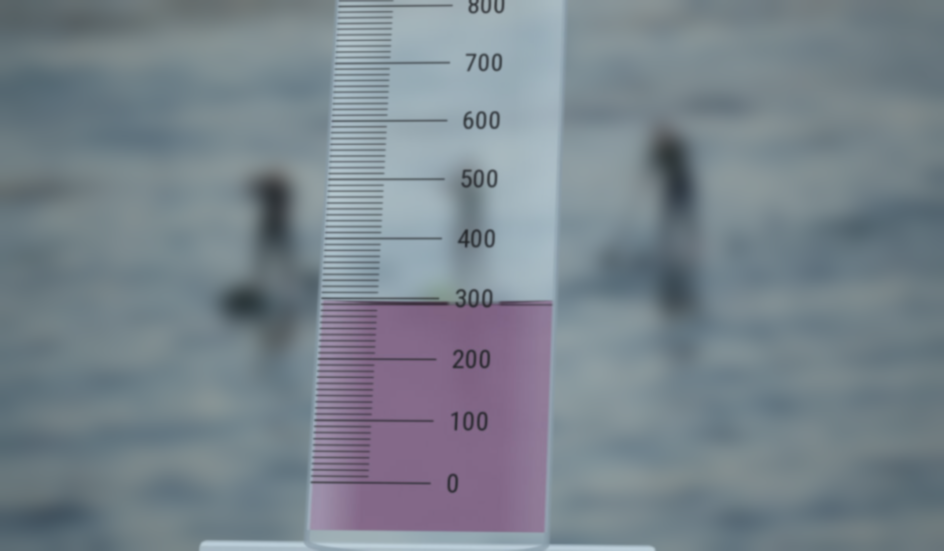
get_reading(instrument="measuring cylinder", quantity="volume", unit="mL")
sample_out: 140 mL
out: 290 mL
